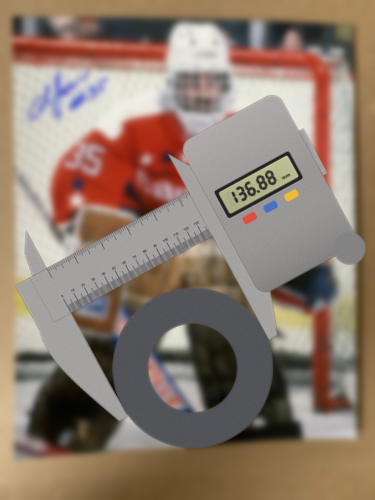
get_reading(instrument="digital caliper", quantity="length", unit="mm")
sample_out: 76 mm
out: 136.88 mm
